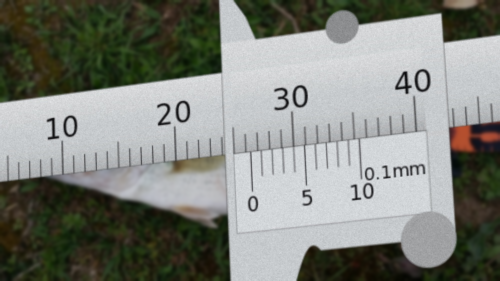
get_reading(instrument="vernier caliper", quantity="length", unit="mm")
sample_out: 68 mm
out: 26.4 mm
